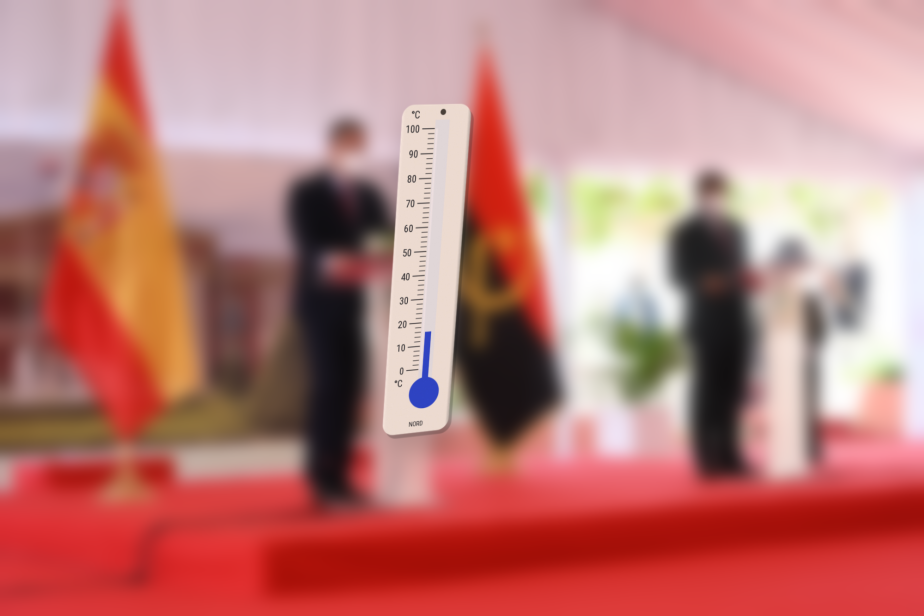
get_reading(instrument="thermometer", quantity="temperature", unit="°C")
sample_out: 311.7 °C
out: 16 °C
